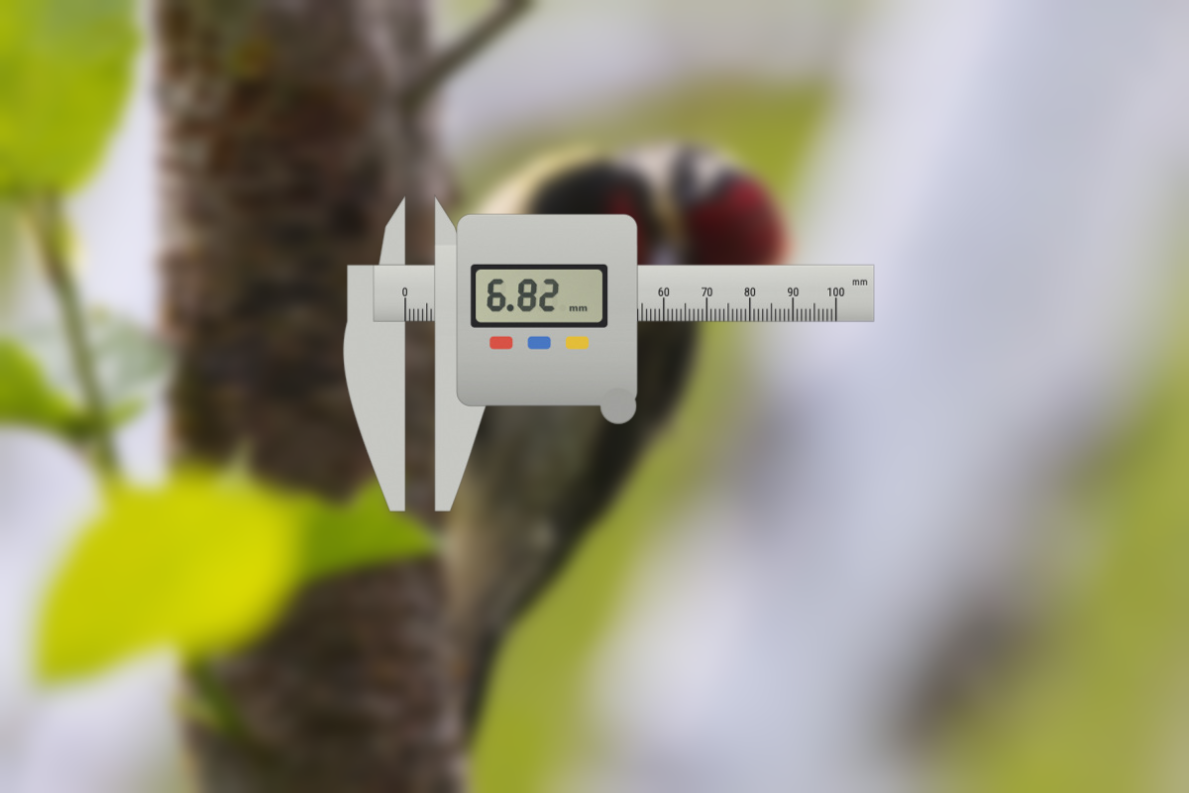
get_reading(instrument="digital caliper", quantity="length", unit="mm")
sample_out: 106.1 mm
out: 6.82 mm
